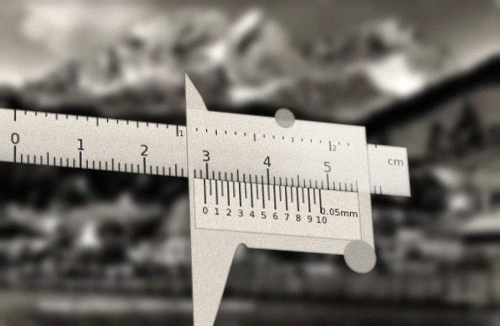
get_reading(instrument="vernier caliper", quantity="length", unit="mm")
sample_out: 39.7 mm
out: 29.5 mm
